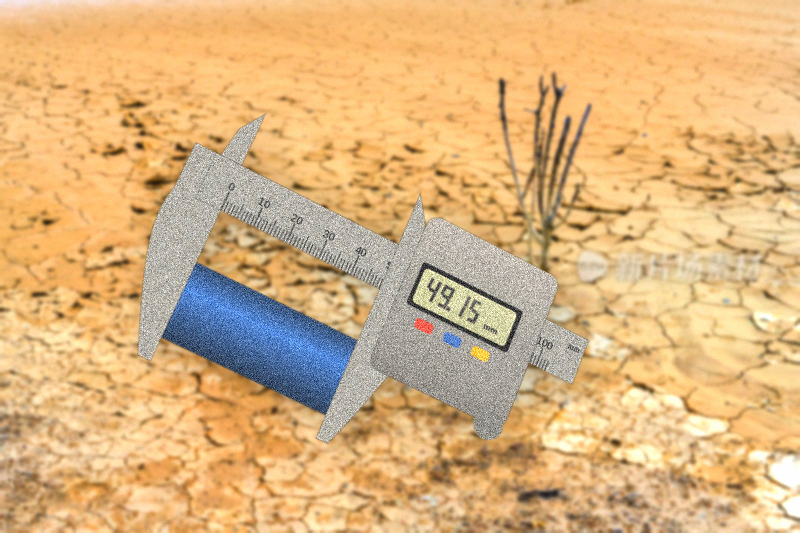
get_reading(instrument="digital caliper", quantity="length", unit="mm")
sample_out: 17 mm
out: 49.15 mm
